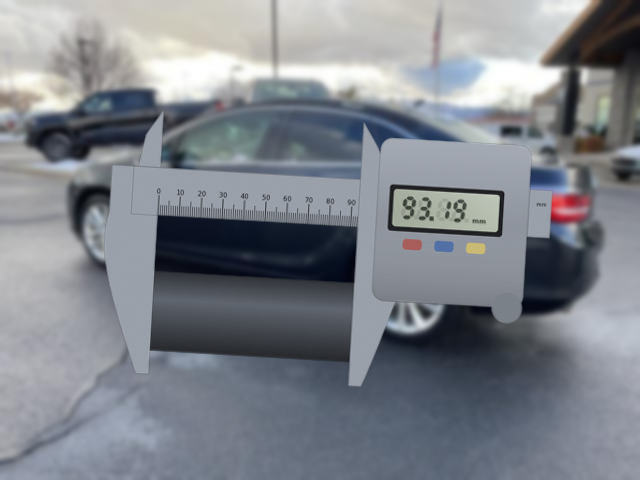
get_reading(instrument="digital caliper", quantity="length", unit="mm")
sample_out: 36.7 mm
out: 93.19 mm
